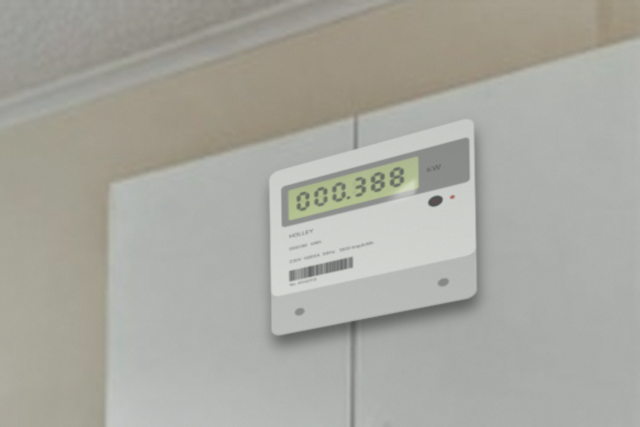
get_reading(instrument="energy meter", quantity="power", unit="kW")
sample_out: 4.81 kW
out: 0.388 kW
